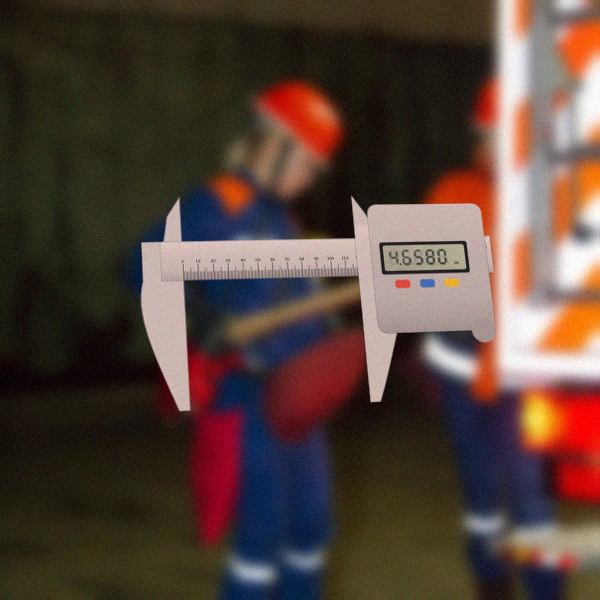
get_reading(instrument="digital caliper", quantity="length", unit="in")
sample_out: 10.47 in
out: 4.6580 in
